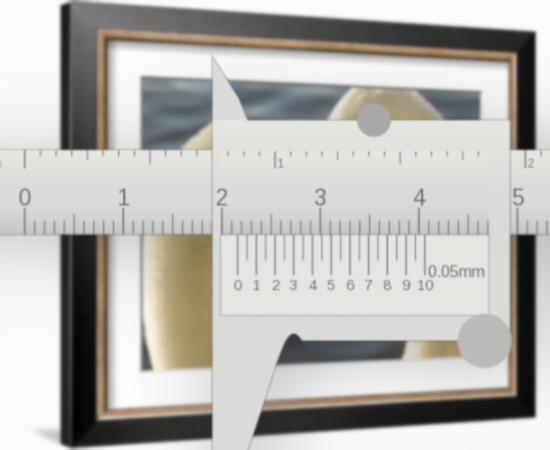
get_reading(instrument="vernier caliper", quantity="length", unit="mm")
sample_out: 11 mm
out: 21.6 mm
